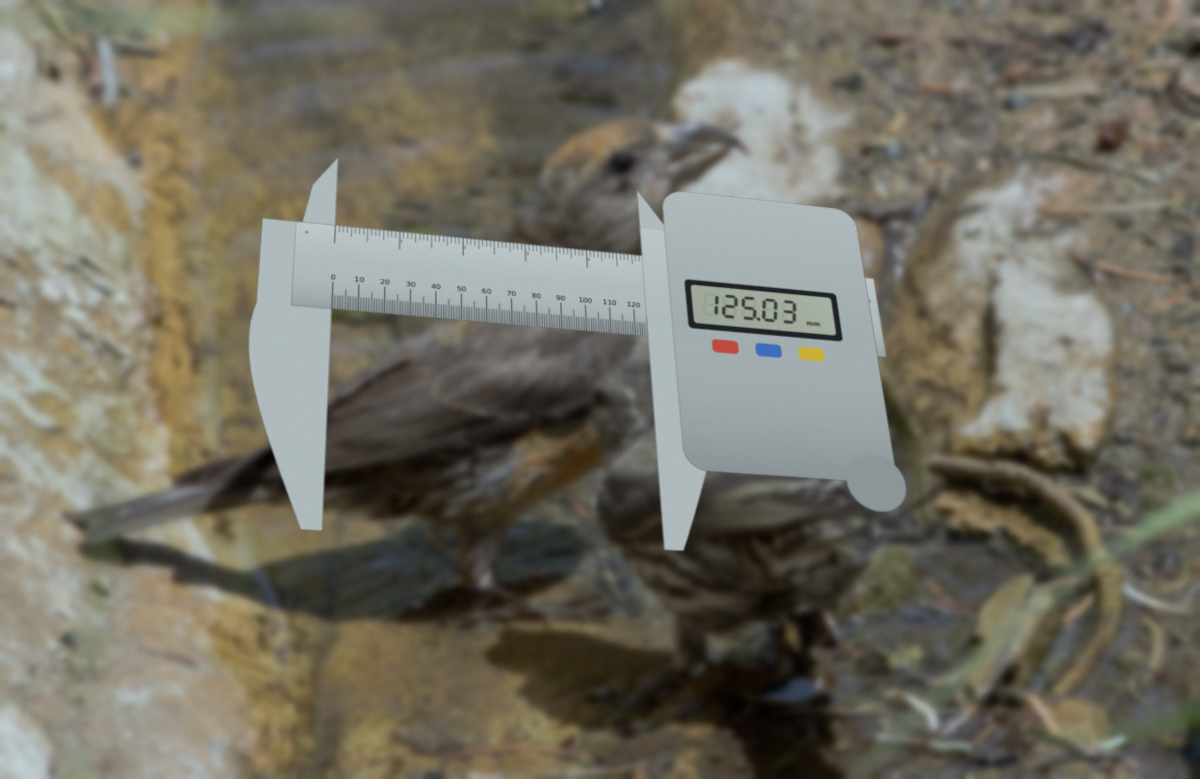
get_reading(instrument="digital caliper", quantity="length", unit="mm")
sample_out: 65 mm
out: 125.03 mm
